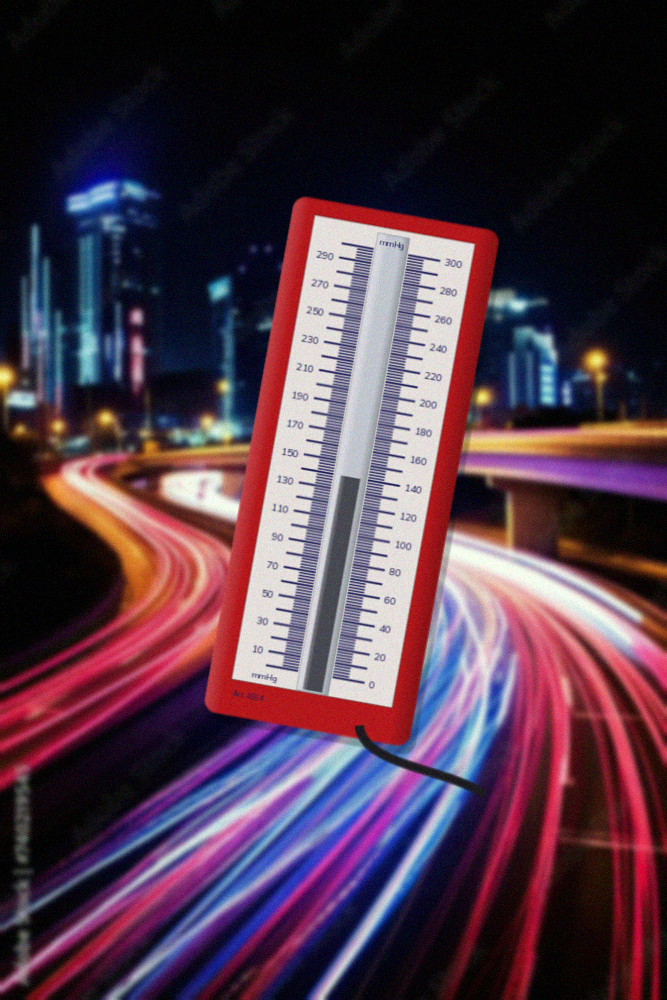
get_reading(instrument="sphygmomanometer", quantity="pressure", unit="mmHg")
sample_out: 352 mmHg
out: 140 mmHg
